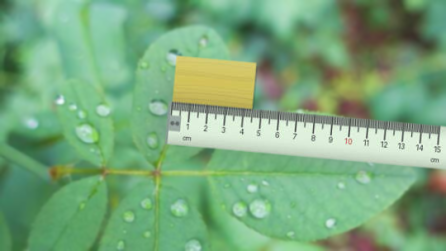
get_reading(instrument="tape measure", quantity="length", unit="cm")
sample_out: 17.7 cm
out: 4.5 cm
